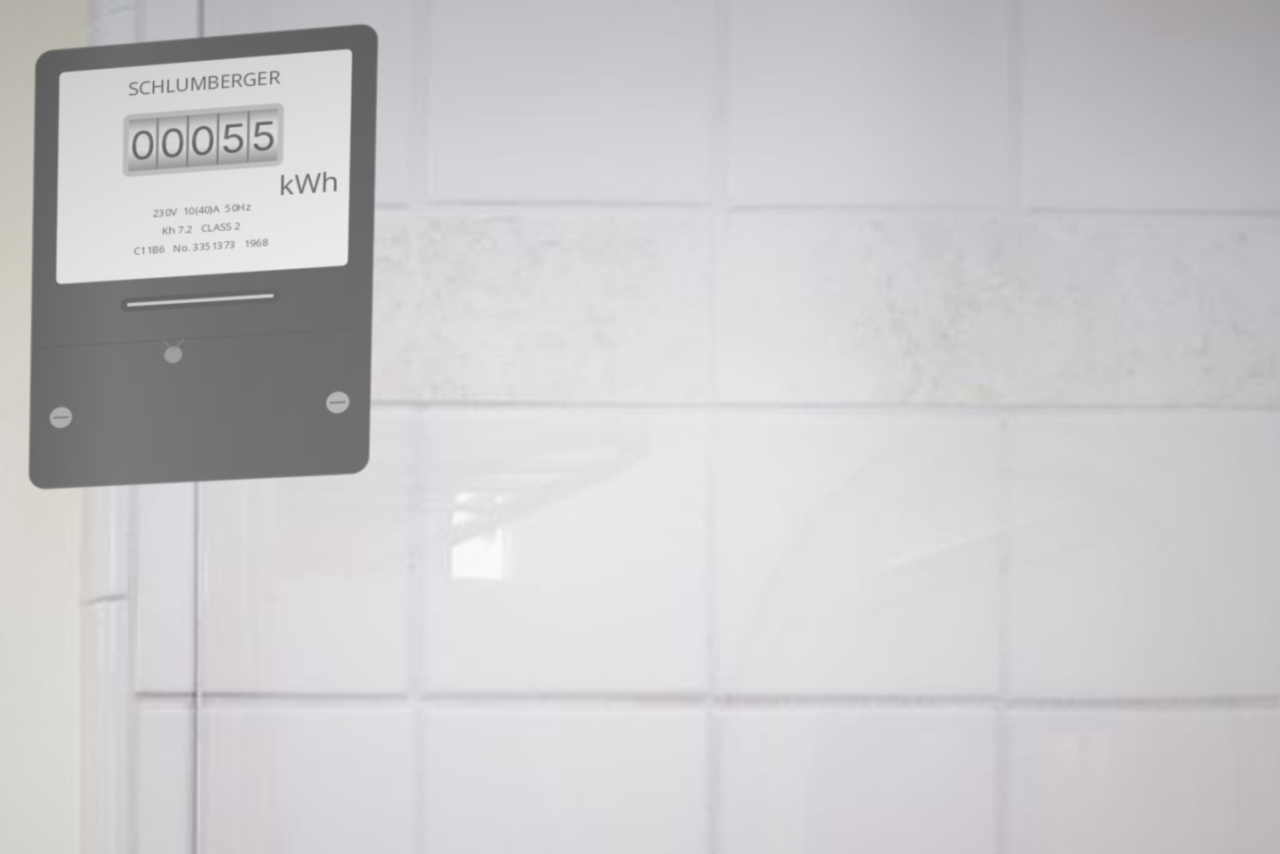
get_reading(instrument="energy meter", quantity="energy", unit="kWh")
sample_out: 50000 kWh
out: 55 kWh
